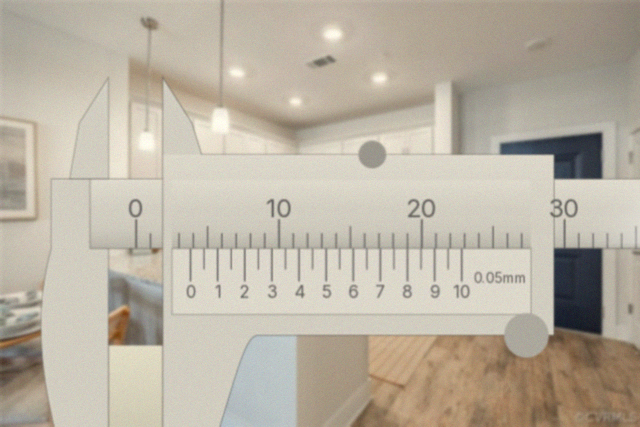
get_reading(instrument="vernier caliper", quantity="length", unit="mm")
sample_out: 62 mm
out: 3.8 mm
